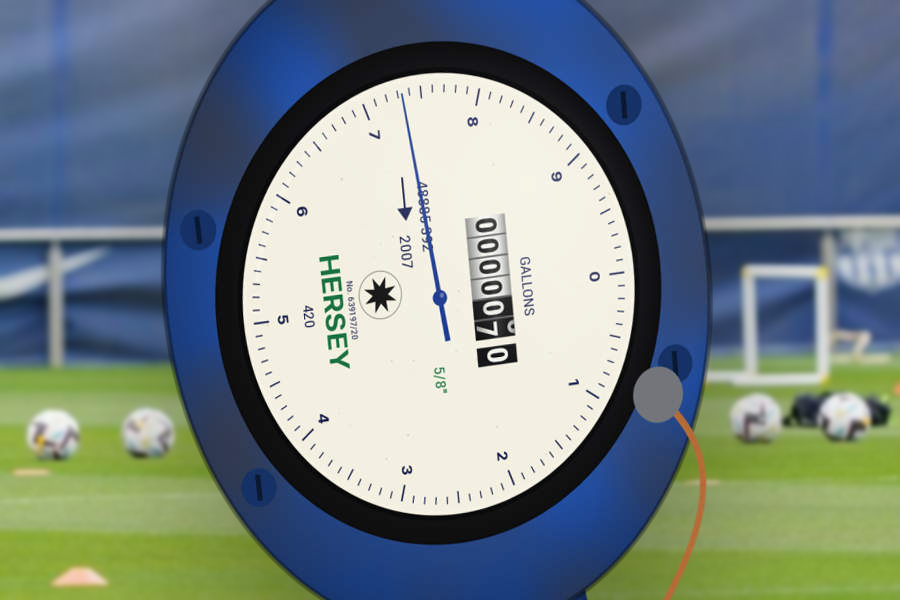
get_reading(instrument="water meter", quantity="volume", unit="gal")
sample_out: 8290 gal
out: 67.3 gal
